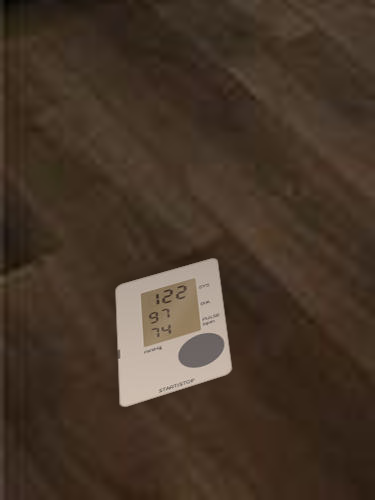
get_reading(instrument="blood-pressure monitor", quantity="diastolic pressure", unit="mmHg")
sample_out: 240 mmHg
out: 97 mmHg
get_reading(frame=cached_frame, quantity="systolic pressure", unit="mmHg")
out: 122 mmHg
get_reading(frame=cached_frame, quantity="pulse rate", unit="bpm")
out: 74 bpm
